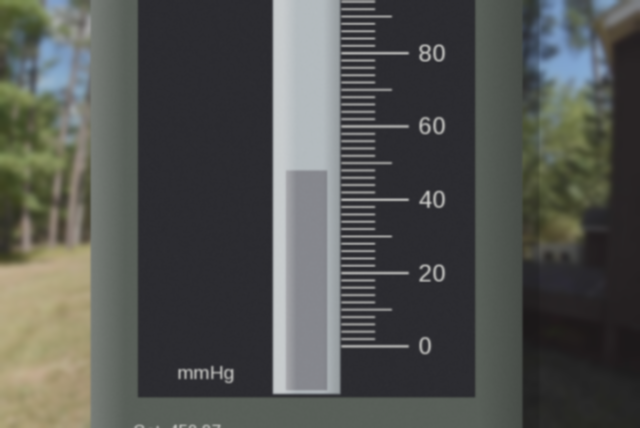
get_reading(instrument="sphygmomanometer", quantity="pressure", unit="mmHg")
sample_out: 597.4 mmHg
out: 48 mmHg
